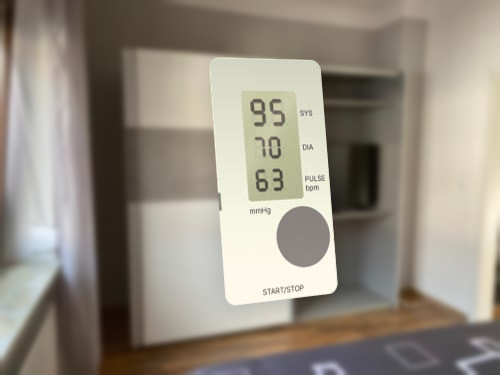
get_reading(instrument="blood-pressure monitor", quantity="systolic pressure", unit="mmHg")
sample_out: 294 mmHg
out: 95 mmHg
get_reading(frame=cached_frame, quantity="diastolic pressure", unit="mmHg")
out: 70 mmHg
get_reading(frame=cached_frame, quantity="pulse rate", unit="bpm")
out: 63 bpm
